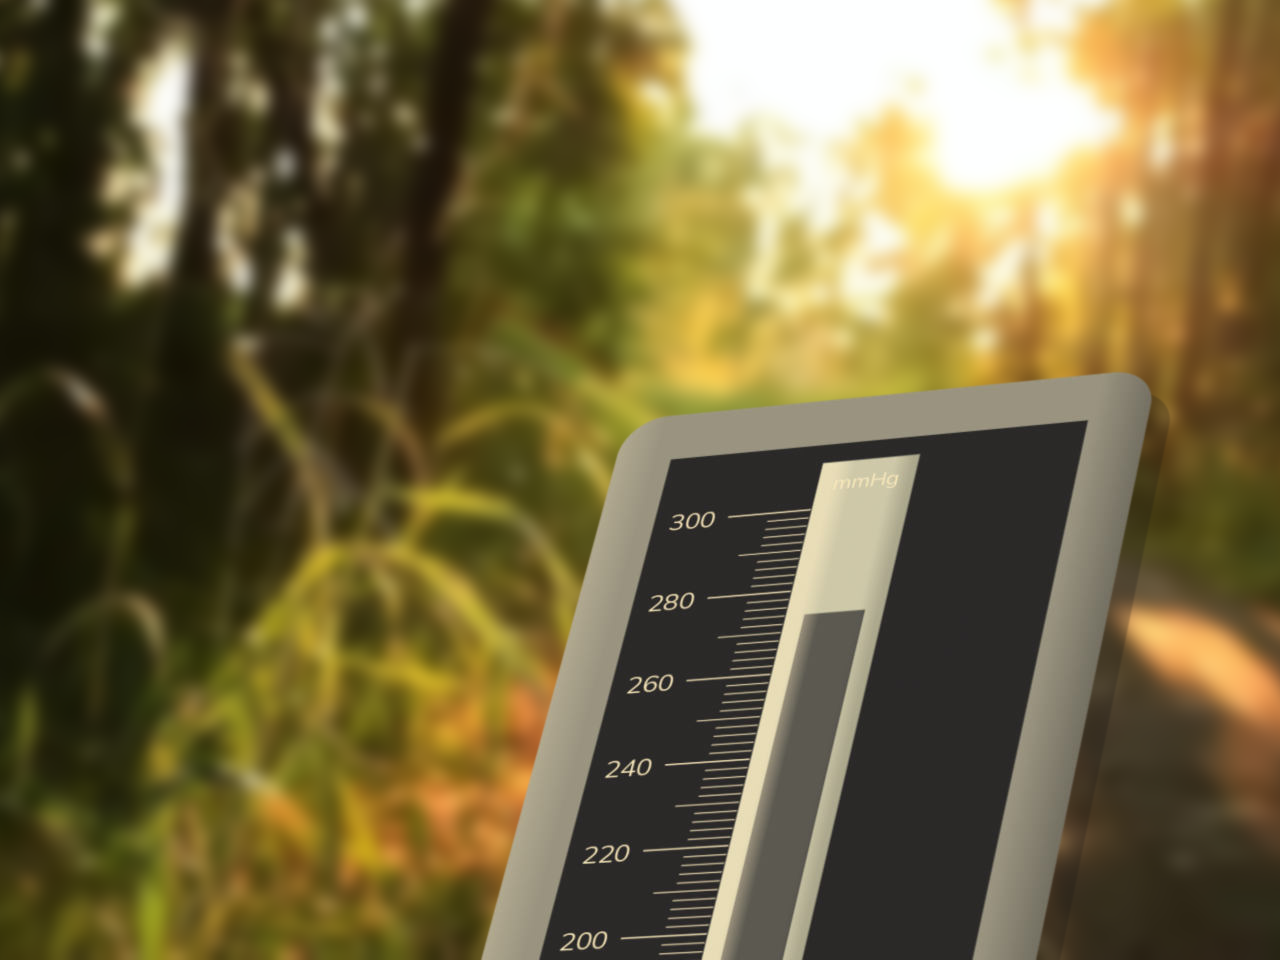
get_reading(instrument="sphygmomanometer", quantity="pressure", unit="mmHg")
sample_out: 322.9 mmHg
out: 274 mmHg
